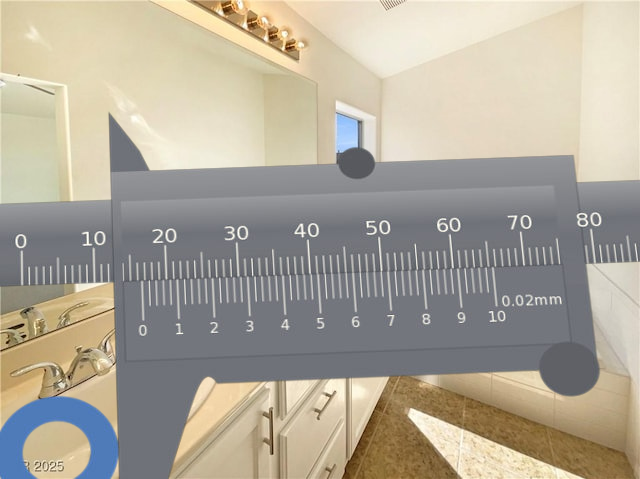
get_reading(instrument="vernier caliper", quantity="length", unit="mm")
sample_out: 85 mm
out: 16.6 mm
